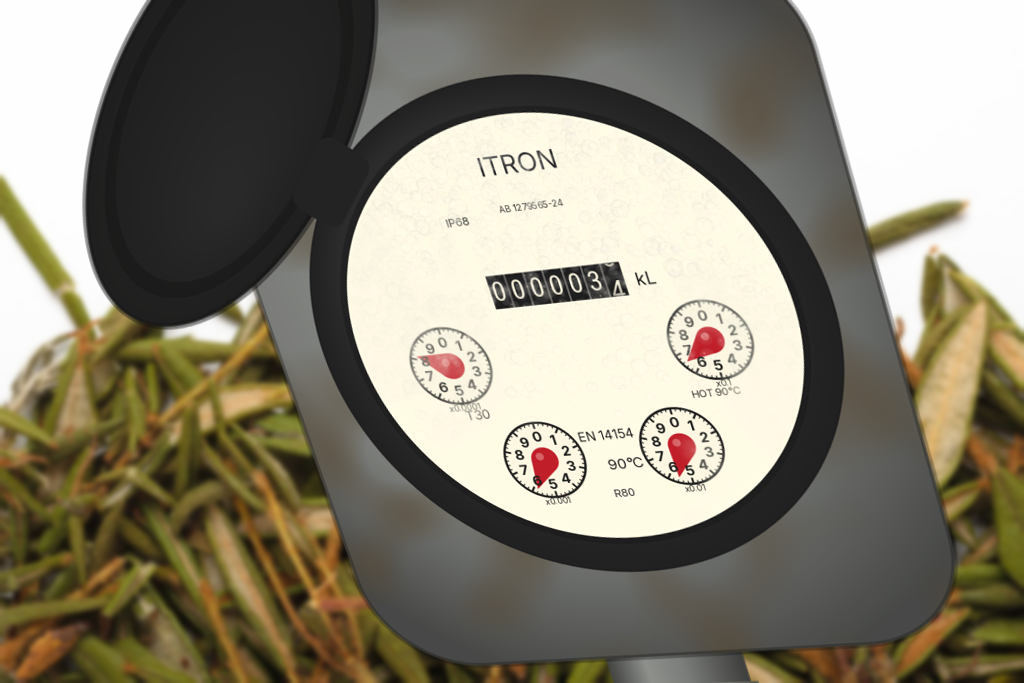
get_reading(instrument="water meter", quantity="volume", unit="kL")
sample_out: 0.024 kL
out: 33.6558 kL
